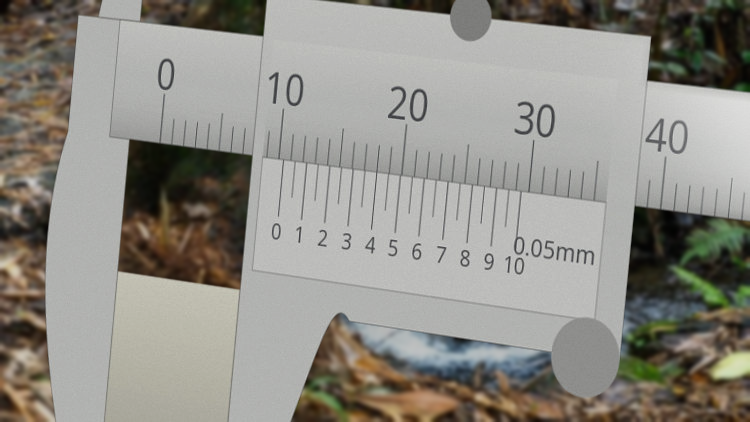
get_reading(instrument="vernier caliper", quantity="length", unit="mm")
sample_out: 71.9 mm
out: 10.4 mm
